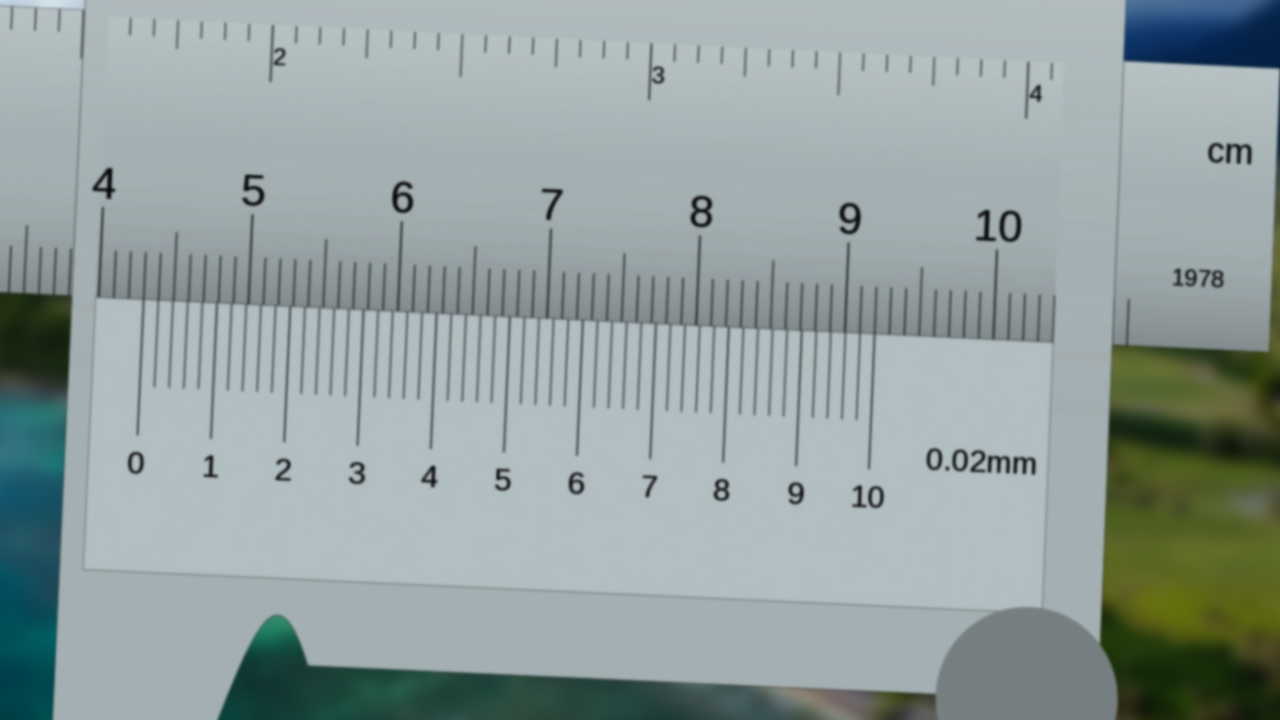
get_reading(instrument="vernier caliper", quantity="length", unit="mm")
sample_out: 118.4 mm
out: 43.0 mm
